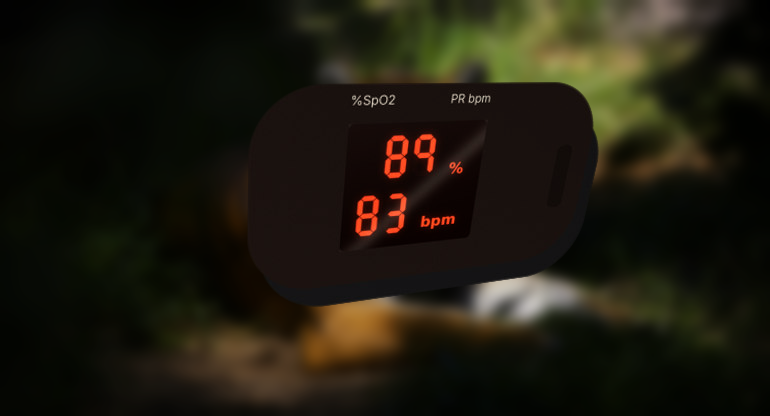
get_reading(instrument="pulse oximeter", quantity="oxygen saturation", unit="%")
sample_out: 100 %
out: 89 %
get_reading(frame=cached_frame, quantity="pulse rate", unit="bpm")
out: 83 bpm
